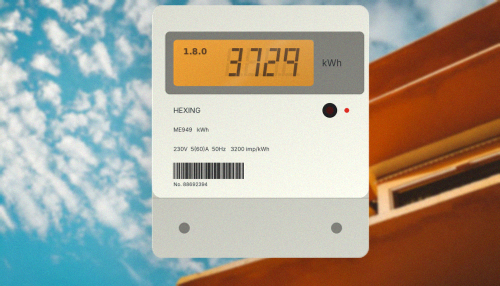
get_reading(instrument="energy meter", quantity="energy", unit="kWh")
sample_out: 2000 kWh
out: 3729 kWh
